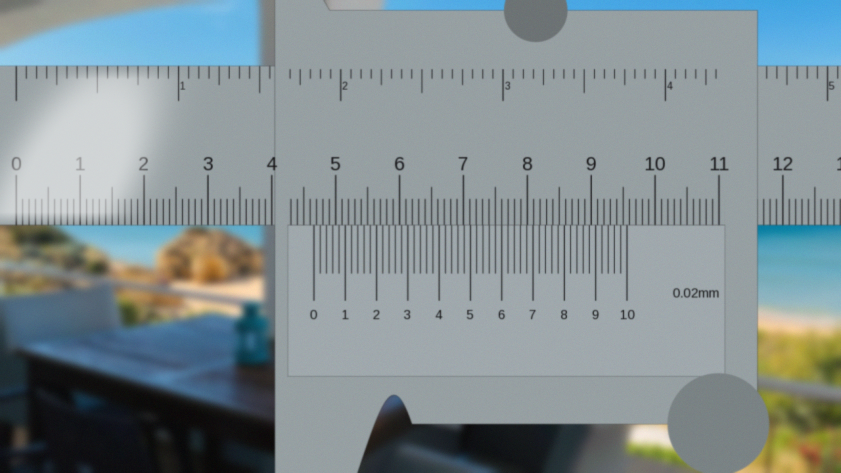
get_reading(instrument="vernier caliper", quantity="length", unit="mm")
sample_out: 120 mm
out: 46.6 mm
